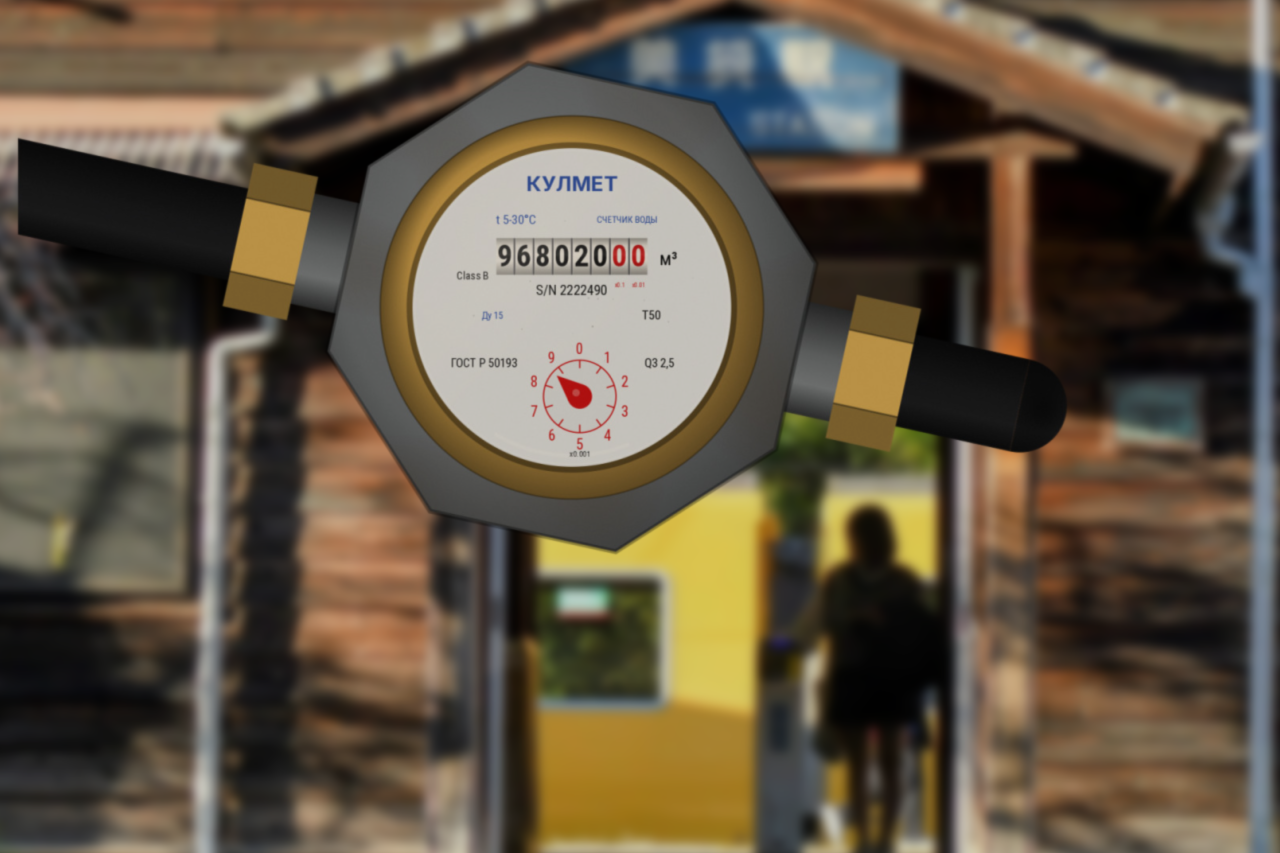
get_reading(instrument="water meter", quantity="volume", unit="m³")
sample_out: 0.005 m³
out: 968020.008 m³
